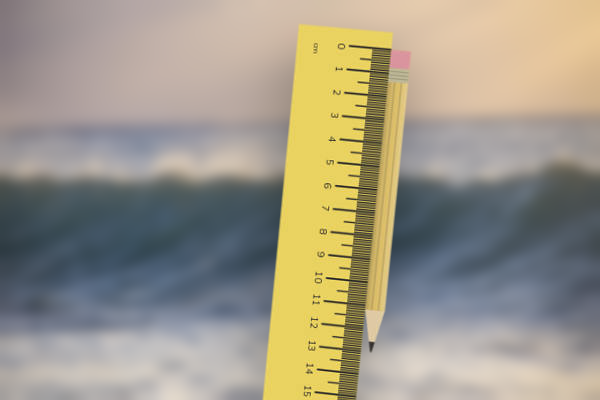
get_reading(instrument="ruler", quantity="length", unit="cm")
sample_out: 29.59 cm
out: 13 cm
